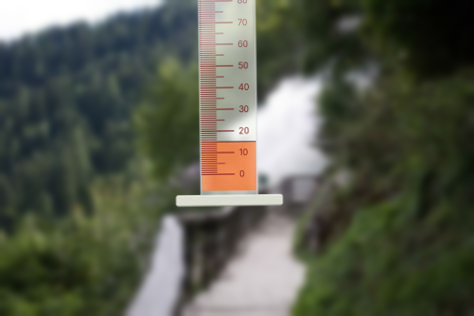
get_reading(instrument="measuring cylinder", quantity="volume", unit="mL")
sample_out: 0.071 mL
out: 15 mL
